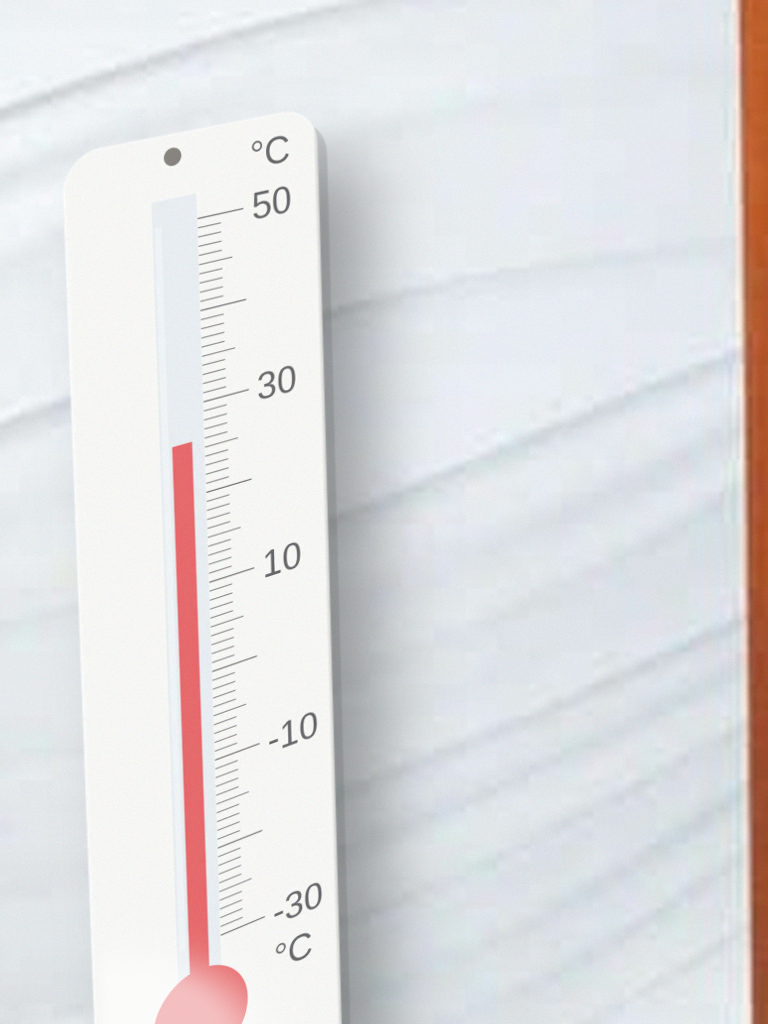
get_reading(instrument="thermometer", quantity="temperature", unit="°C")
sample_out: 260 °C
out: 26 °C
